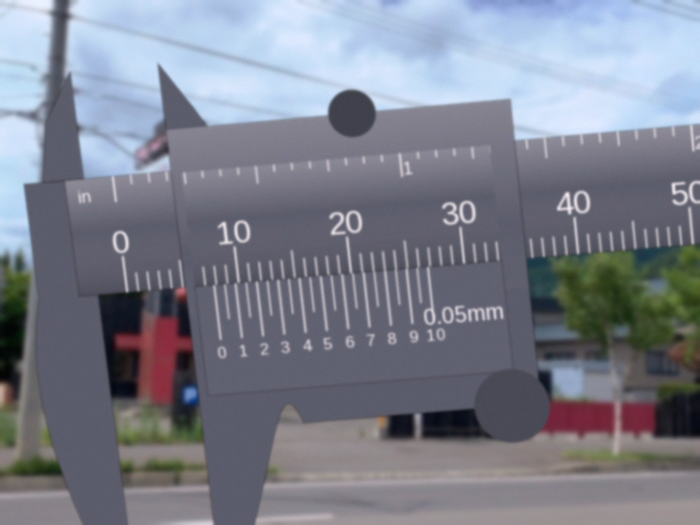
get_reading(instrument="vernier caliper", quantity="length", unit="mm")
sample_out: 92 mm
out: 7.8 mm
